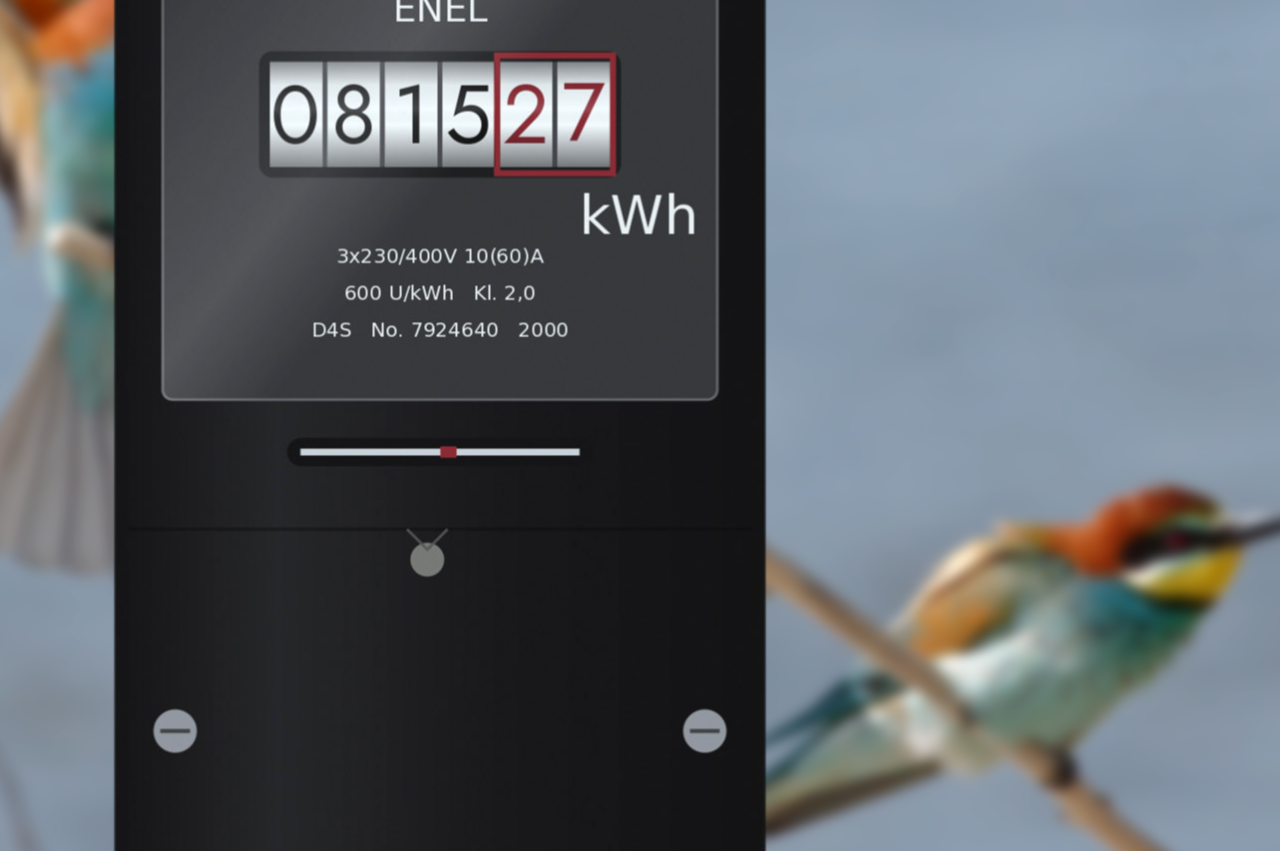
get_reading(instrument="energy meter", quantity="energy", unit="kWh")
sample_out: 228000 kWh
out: 815.27 kWh
